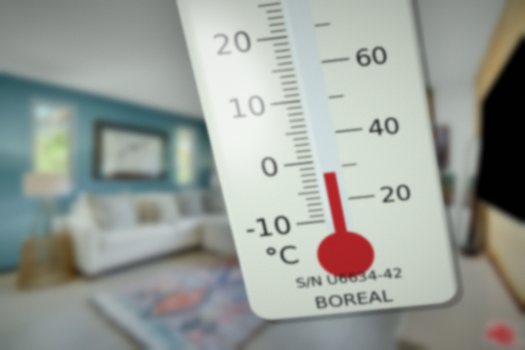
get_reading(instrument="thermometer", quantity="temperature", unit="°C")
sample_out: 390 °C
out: -2 °C
